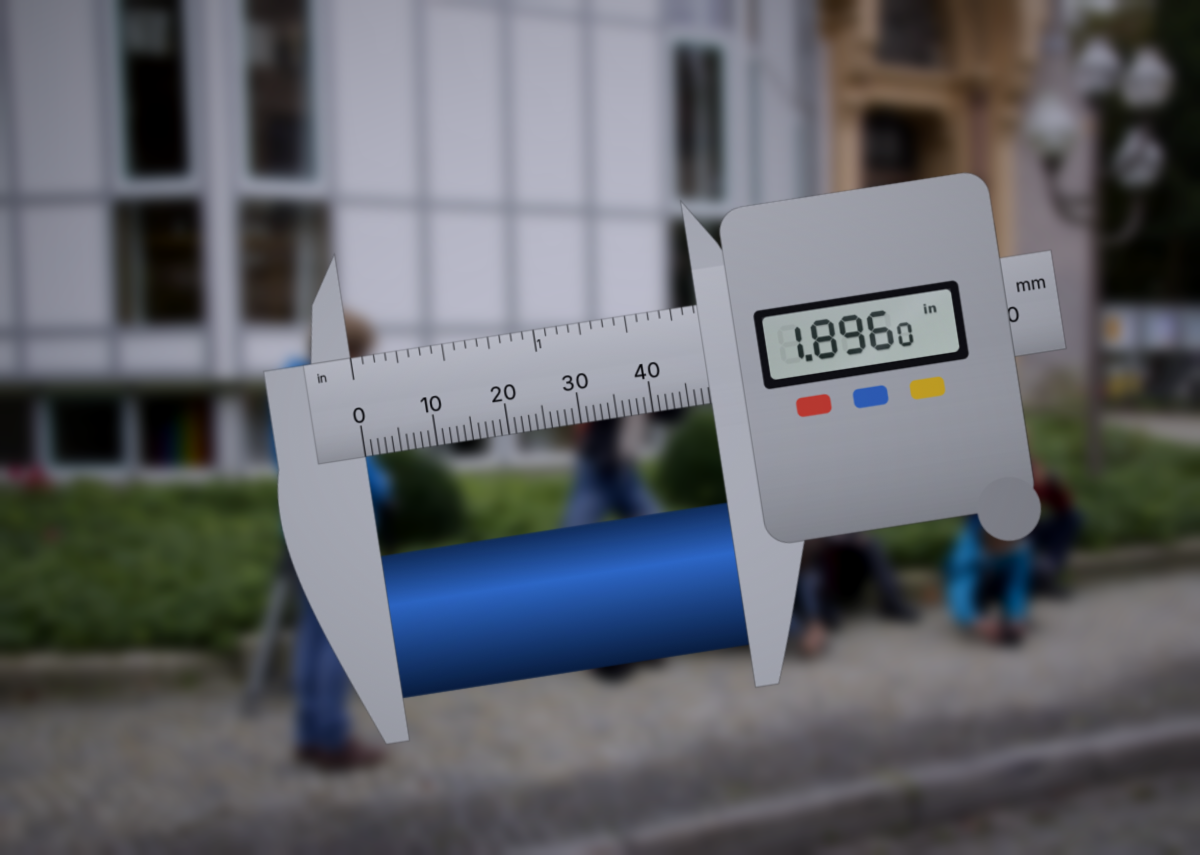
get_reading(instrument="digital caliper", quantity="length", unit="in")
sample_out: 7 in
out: 1.8960 in
